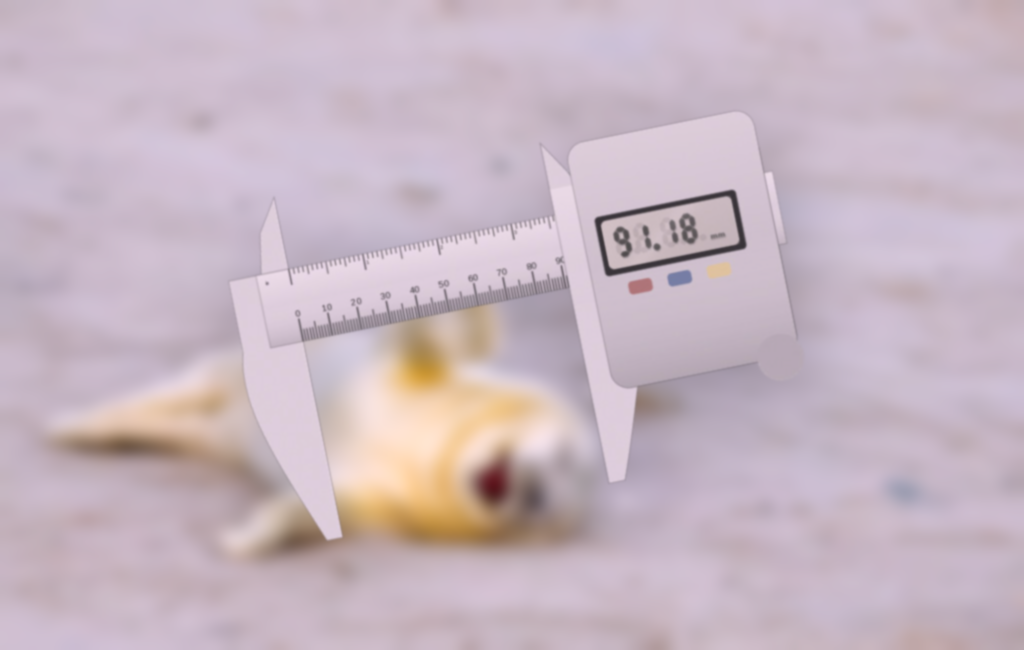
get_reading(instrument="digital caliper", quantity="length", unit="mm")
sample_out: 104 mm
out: 91.18 mm
